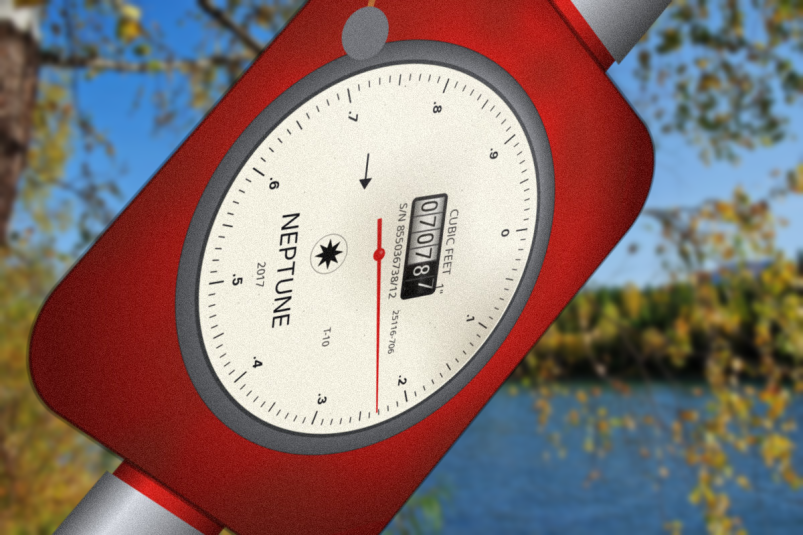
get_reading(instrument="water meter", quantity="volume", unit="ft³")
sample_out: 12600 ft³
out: 70787.23 ft³
